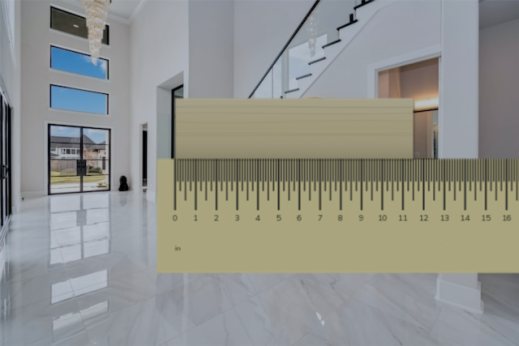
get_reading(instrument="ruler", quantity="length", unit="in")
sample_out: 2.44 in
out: 11.5 in
